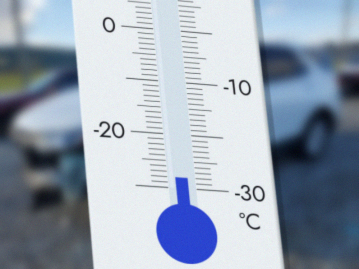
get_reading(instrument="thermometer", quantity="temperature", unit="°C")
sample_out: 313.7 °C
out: -28 °C
